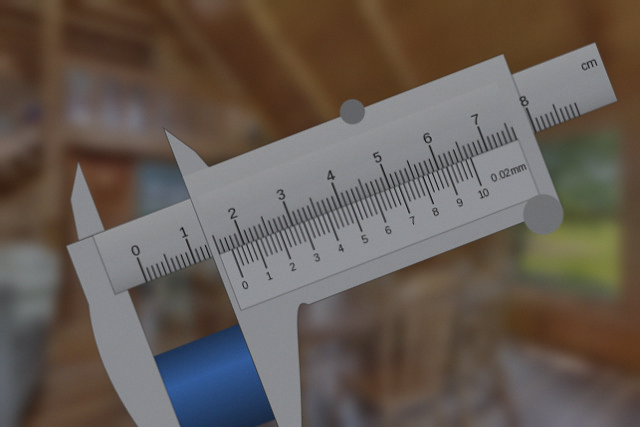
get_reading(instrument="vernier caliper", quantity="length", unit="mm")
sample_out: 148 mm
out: 17.5 mm
